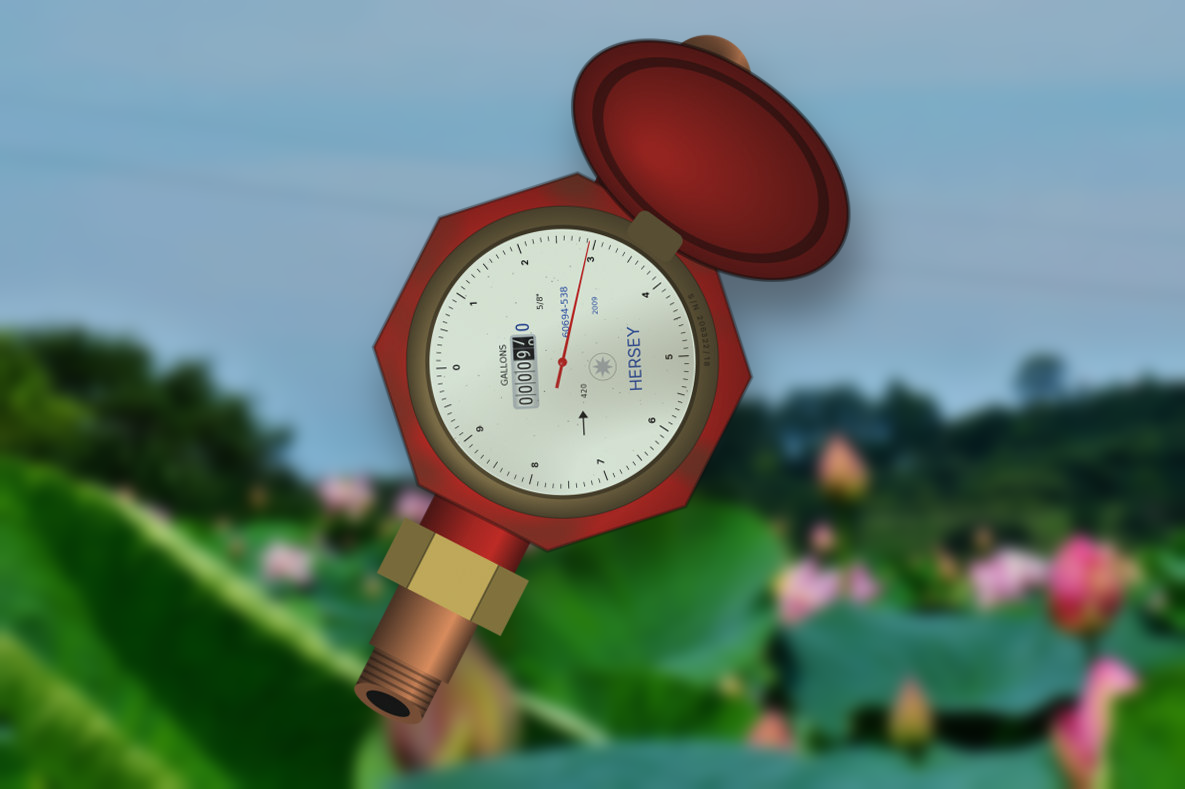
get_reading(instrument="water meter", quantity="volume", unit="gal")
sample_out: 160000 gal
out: 972.9 gal
